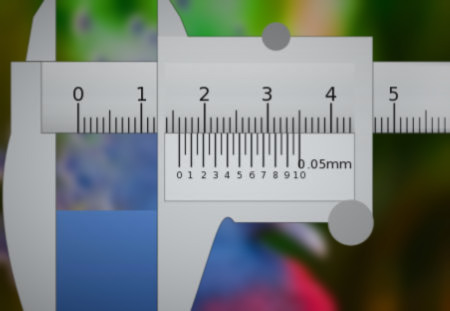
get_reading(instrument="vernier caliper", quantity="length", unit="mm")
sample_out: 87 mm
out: 16.0 mm
